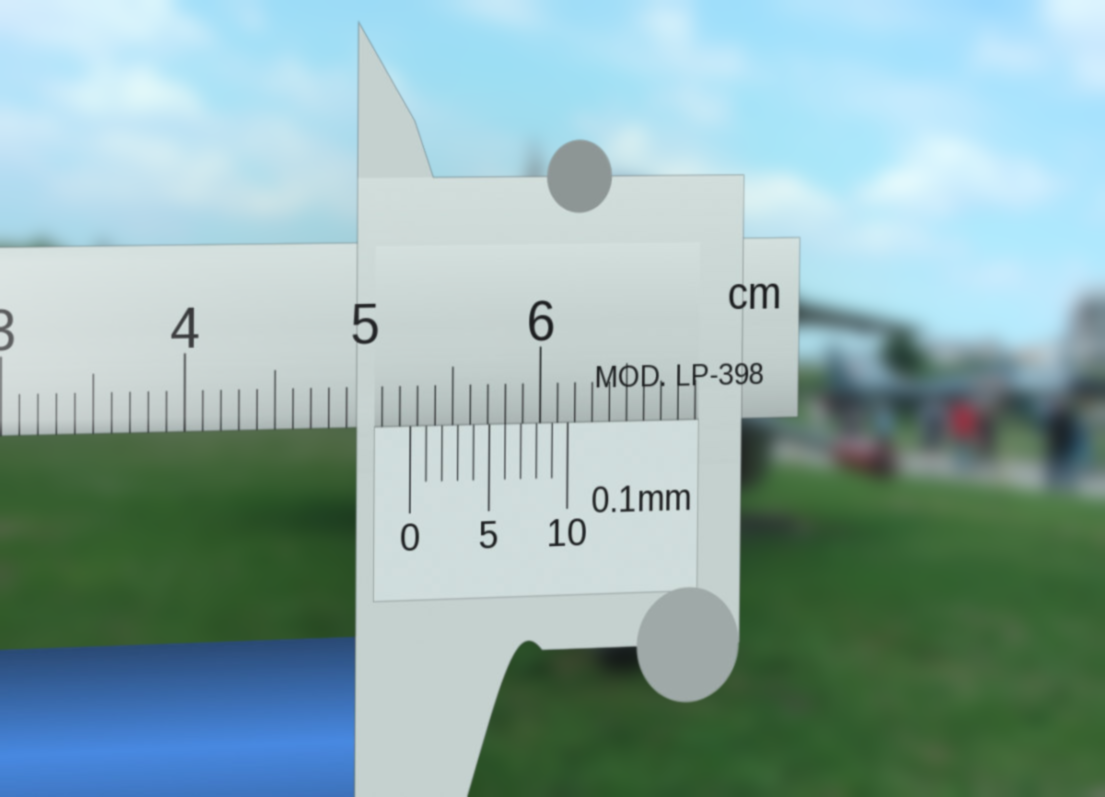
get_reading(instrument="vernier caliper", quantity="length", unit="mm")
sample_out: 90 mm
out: 52.6 mm
